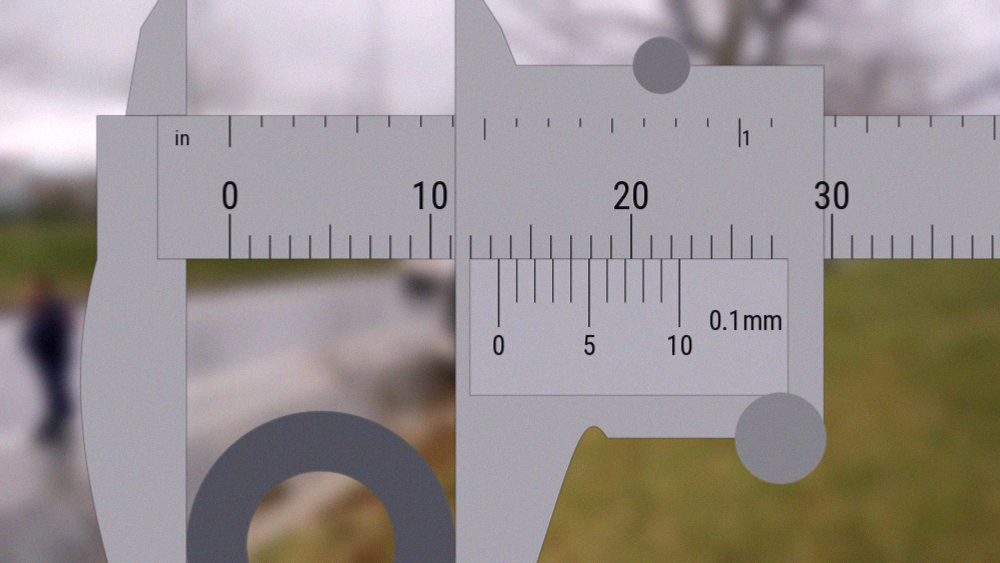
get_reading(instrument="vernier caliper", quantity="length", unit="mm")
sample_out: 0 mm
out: 13.4 mm
